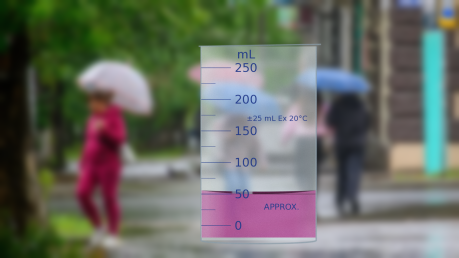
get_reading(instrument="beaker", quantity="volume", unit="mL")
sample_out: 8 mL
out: 50 mL
